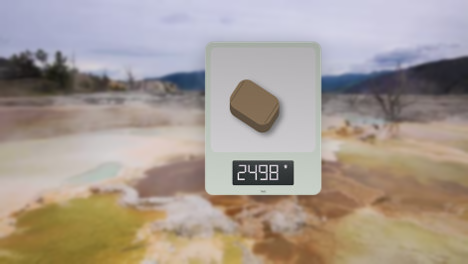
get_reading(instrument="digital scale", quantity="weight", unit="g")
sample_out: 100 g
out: 2498 g
